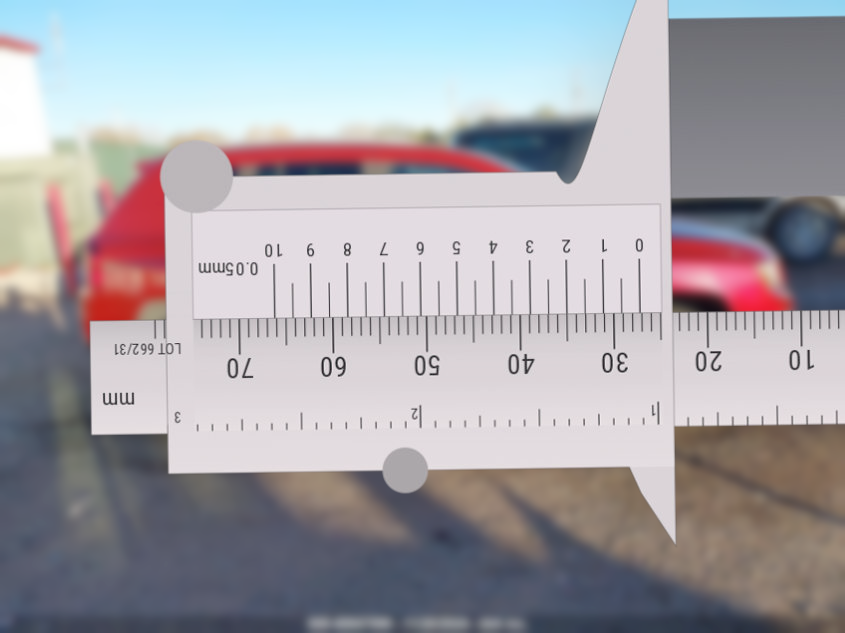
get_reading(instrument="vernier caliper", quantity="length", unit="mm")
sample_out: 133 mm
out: 27.2 mm
